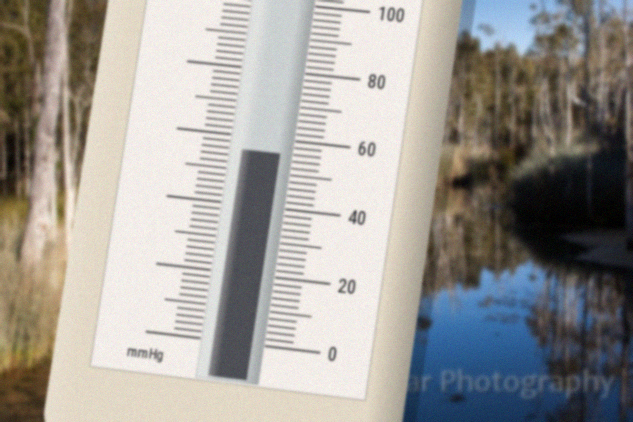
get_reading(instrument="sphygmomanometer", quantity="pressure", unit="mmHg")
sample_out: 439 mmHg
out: 56 mmHg
